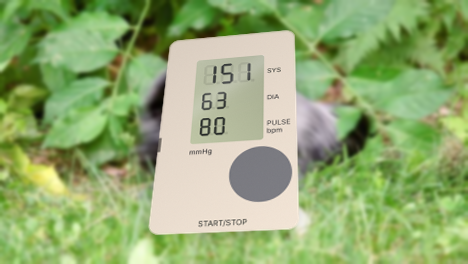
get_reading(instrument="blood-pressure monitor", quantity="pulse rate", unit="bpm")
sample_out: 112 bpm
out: 80 bpm
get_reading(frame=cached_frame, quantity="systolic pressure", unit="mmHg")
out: 151 mmHg
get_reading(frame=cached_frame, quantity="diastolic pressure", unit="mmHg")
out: 63 mmHg
